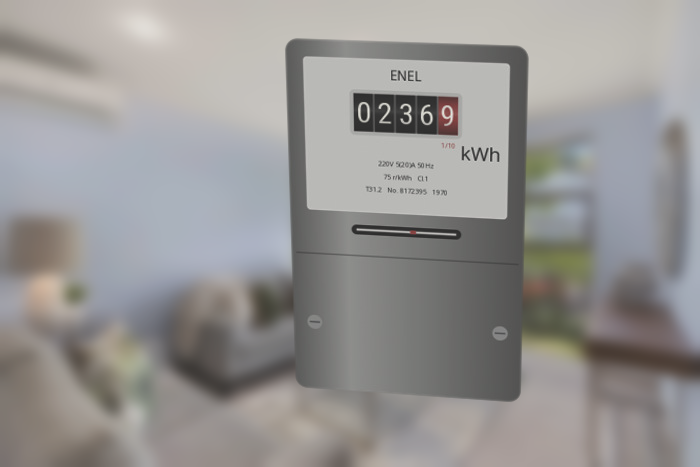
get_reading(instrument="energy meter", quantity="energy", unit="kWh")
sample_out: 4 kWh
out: 236.9 kWh
